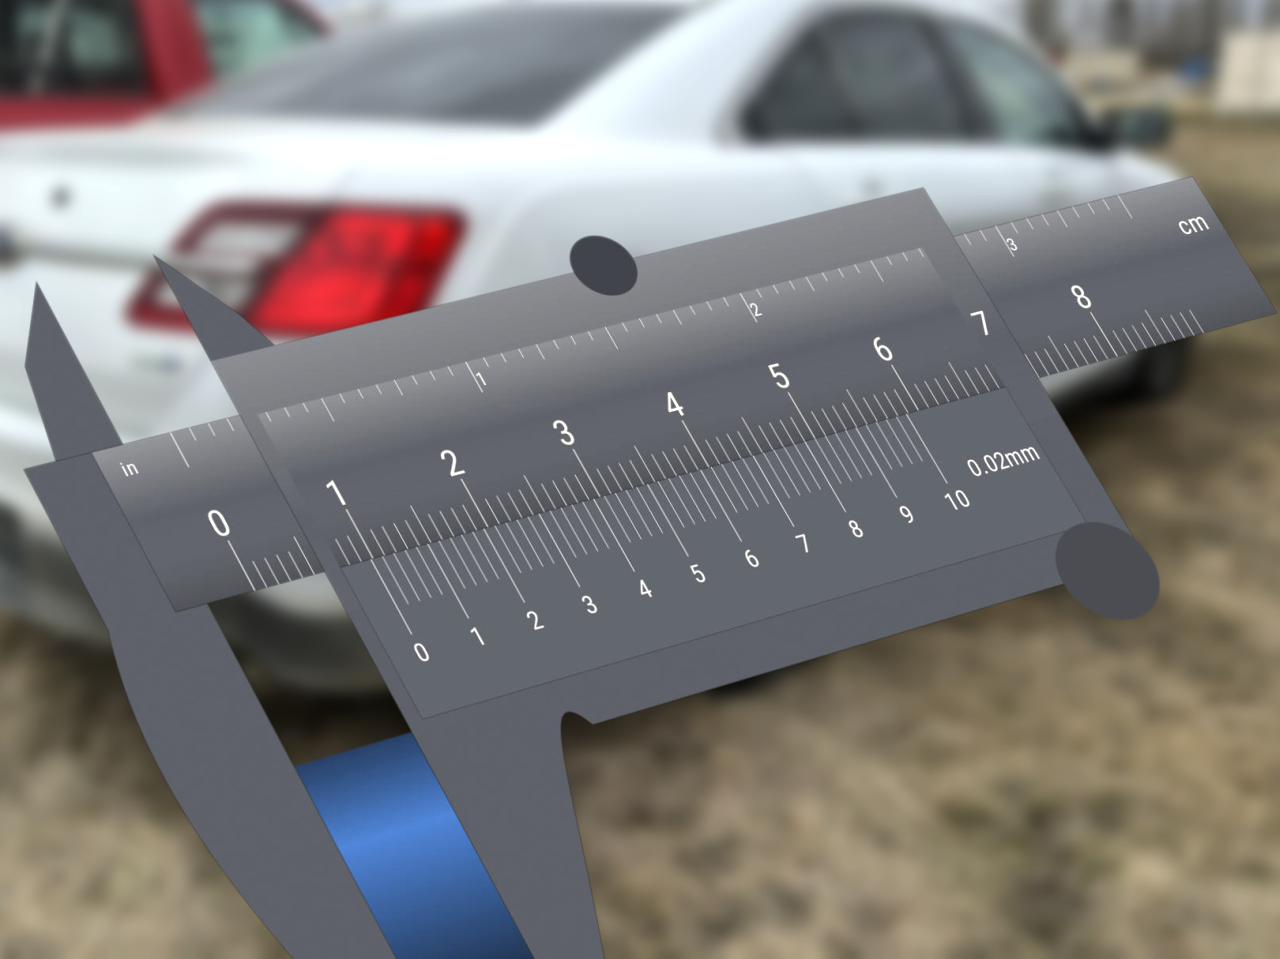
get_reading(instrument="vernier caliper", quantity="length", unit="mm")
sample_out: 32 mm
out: 9.8 mm
